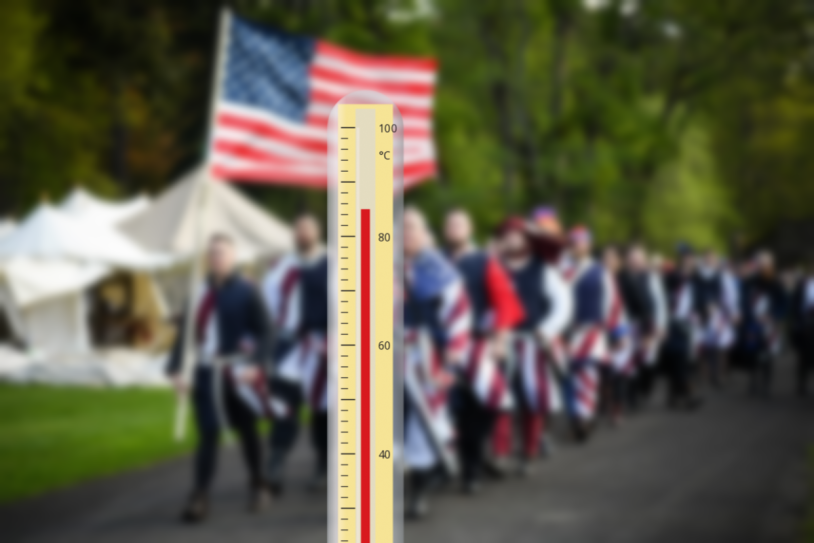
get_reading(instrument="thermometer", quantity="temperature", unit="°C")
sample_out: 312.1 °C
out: 85 °C
